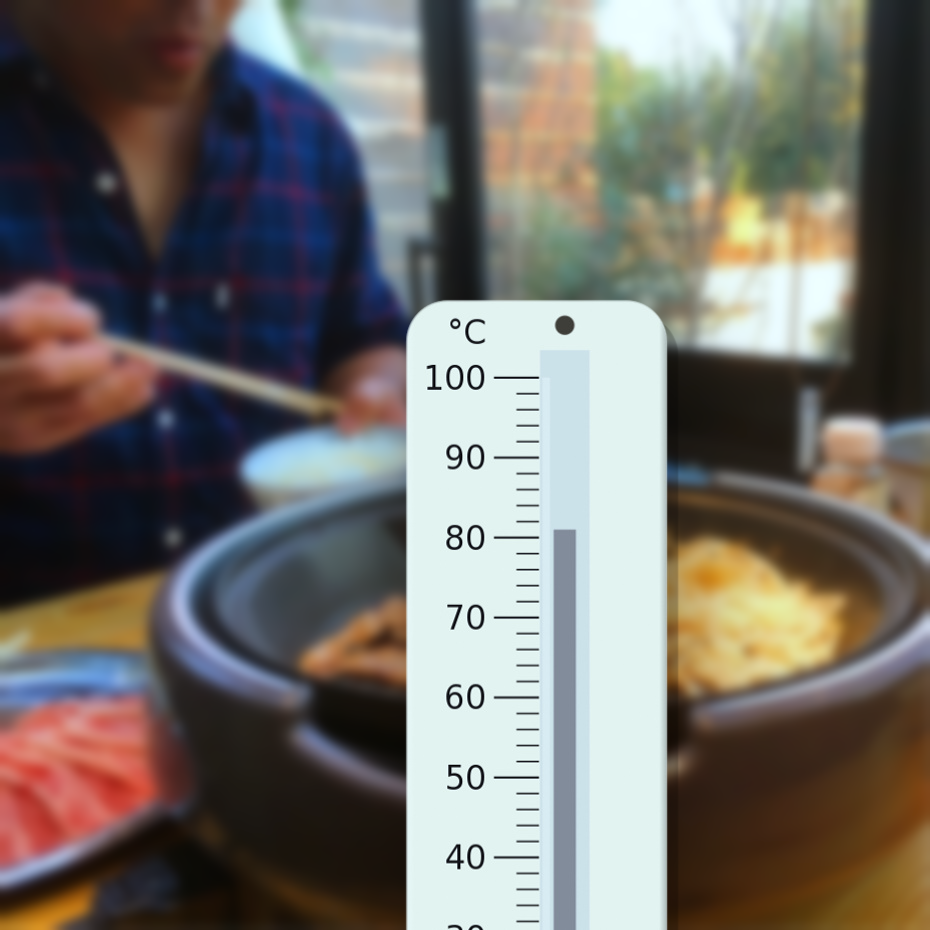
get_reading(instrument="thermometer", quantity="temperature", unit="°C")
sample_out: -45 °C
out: 81 °C
